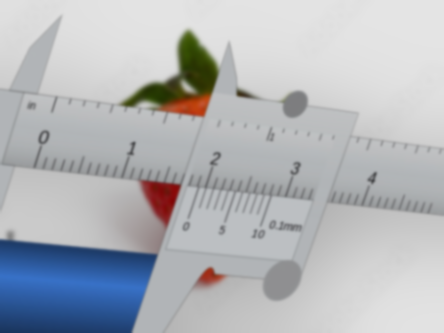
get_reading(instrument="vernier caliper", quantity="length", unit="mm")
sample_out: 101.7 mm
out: 19.2 mm
